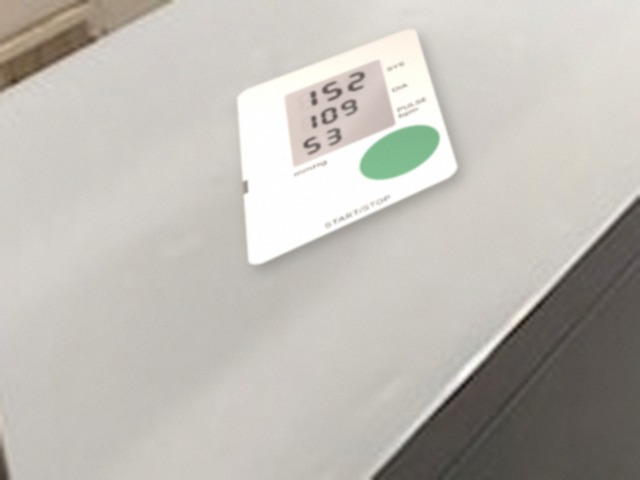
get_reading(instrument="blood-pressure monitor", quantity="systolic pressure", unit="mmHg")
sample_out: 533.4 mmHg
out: 152 mmHg
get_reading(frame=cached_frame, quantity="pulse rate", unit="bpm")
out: 53 bpm
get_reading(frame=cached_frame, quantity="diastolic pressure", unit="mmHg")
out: 109 mmHg
